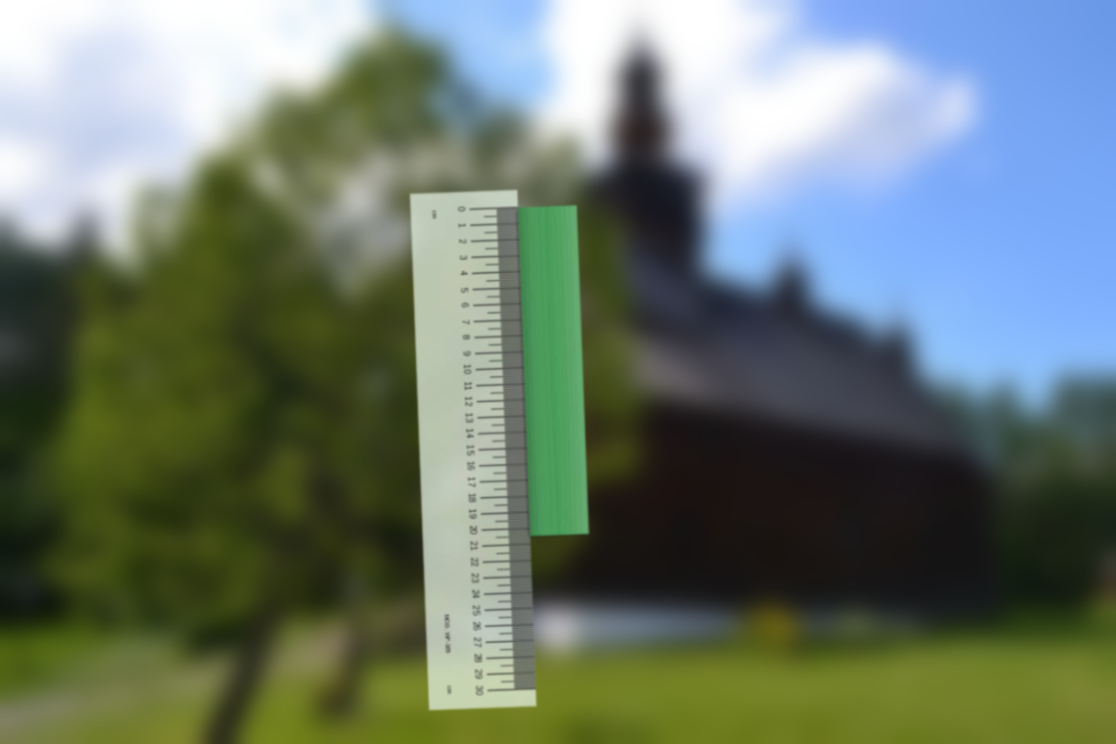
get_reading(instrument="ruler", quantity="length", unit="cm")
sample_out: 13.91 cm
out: 20.5 cm
